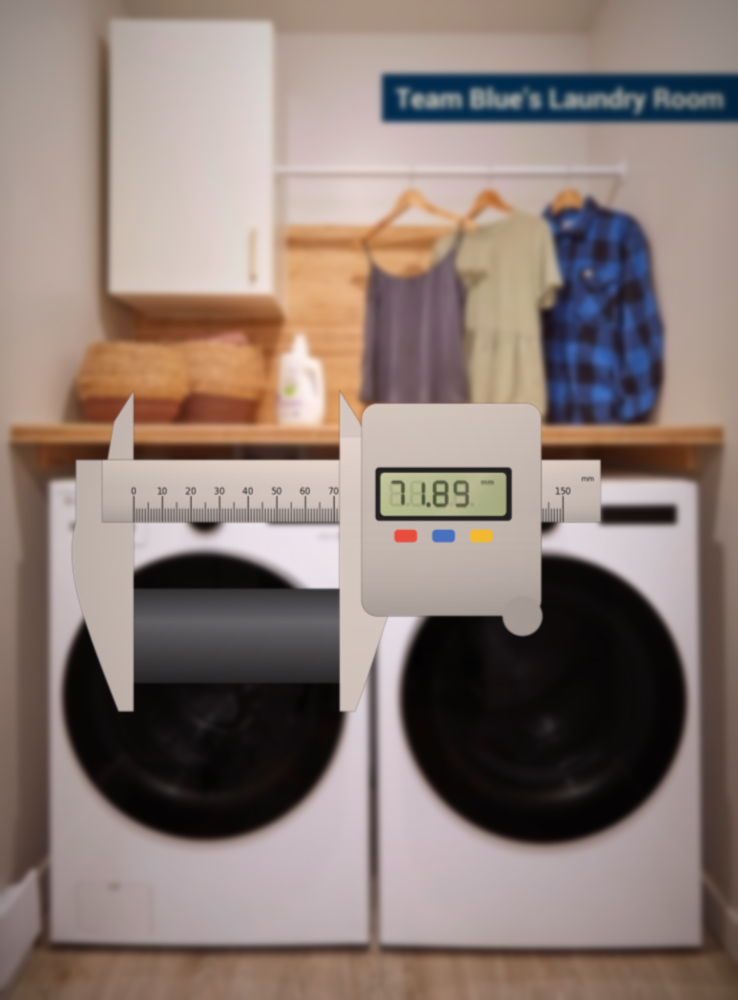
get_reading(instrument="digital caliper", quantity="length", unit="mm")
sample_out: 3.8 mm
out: 71.89 mm
